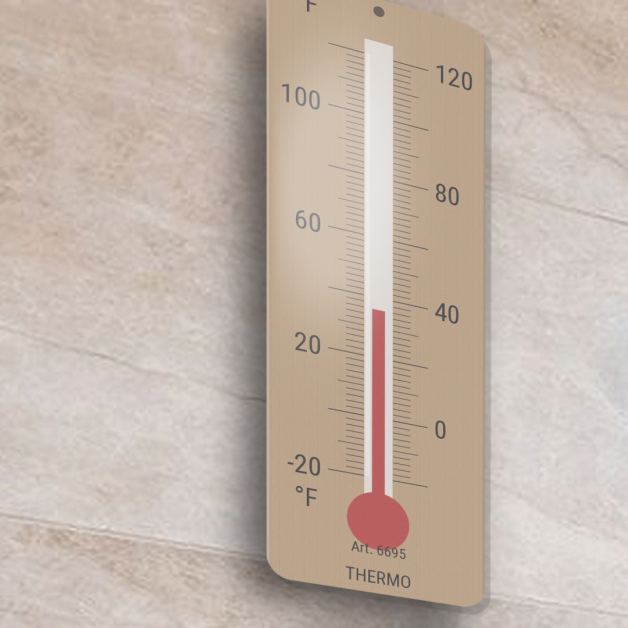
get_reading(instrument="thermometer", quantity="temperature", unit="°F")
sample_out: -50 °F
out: 36 °F
